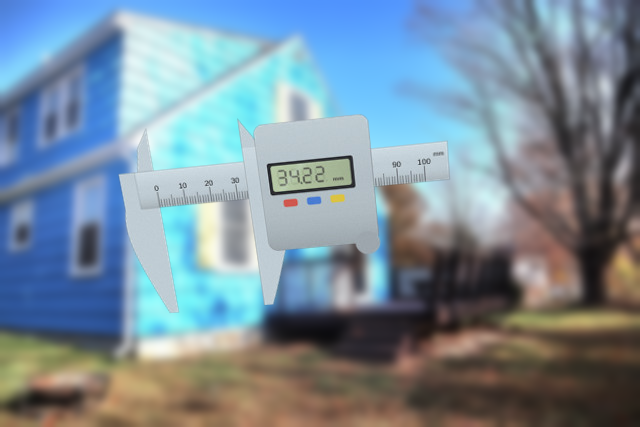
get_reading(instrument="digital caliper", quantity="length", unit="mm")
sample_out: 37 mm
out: 34.22 mm
